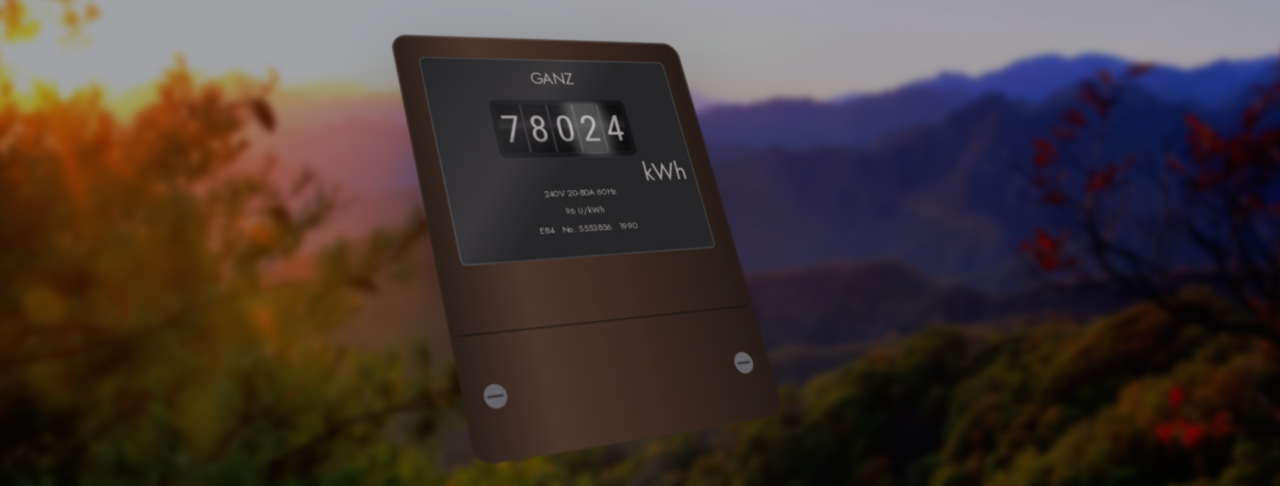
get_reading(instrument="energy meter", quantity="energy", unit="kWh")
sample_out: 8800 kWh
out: 78024 kWh
